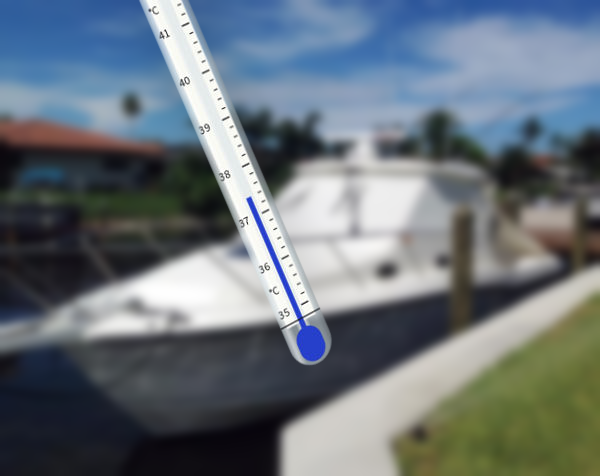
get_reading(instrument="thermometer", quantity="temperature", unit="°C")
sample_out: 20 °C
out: 37.4 °C
